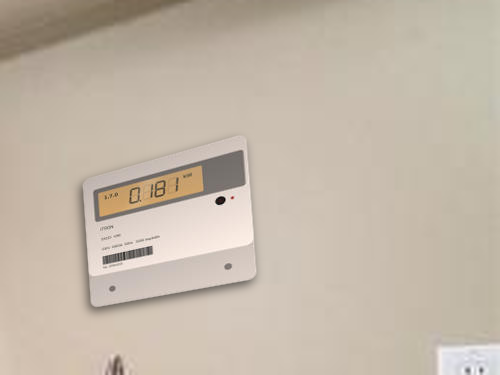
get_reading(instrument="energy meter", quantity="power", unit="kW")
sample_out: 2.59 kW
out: 0.181 kW
